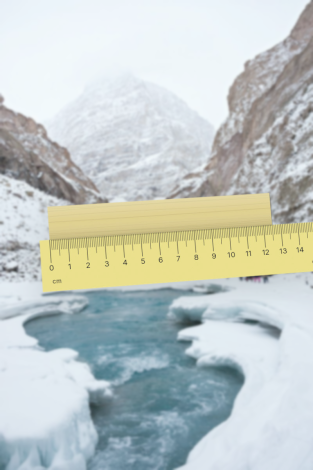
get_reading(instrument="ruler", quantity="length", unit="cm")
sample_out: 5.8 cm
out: 12.5 cm
